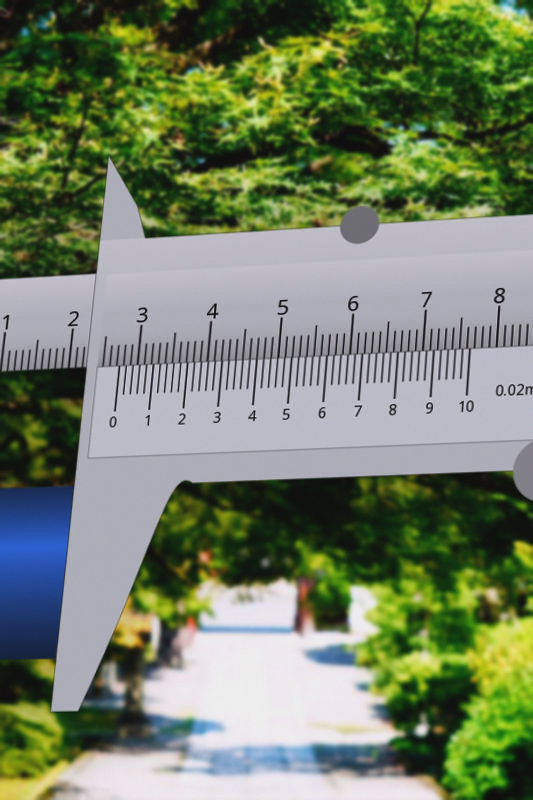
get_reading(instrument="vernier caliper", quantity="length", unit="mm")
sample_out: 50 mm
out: 27.4 mm
